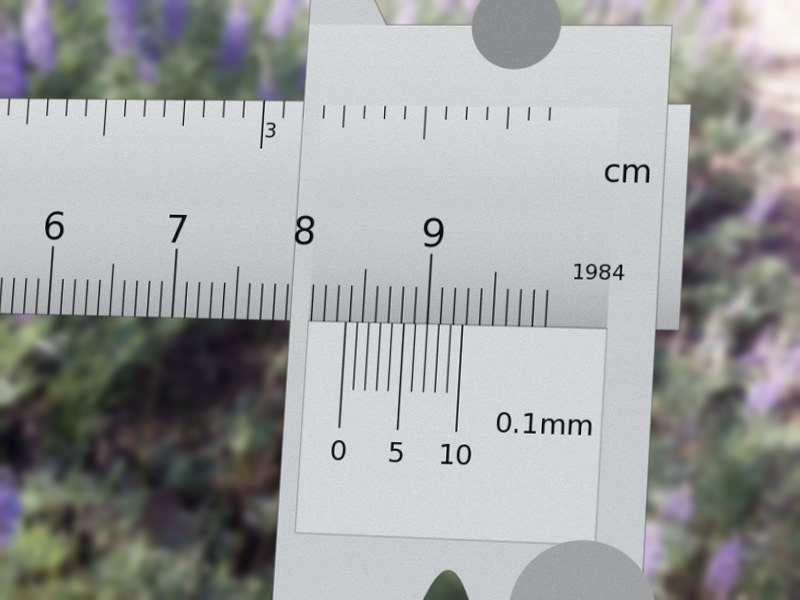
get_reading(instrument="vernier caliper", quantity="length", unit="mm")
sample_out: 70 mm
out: 83.7 mm
